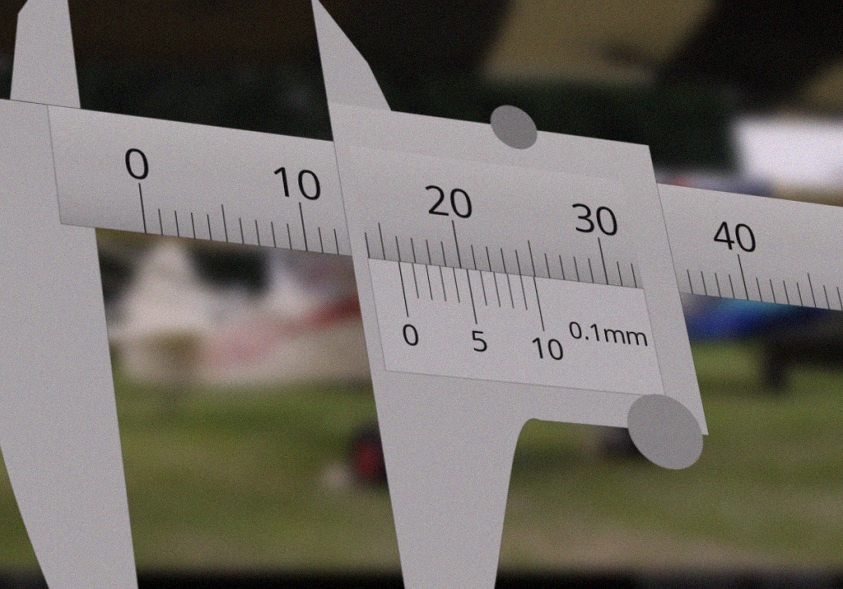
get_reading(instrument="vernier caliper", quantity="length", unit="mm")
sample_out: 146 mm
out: 15.9 mm
